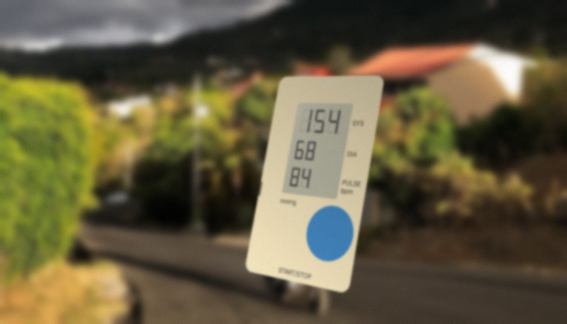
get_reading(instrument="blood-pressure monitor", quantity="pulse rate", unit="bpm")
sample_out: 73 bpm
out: 84 bpm
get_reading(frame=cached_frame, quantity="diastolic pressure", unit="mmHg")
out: 68 mmHg
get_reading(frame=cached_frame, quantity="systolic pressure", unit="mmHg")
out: 154 mmHg
